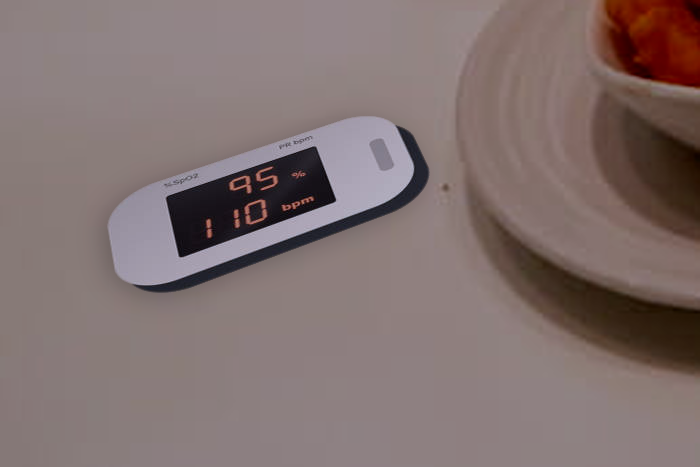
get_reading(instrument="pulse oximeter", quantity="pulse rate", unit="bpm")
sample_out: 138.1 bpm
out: 110 bpm
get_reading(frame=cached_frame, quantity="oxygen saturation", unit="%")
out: 95 %
